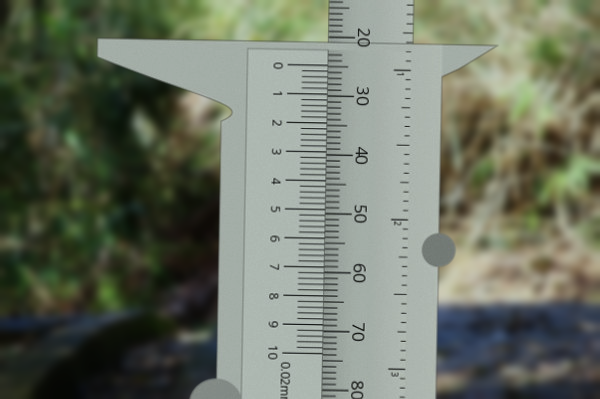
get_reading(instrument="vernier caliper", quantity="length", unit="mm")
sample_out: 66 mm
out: 24.8 mm
